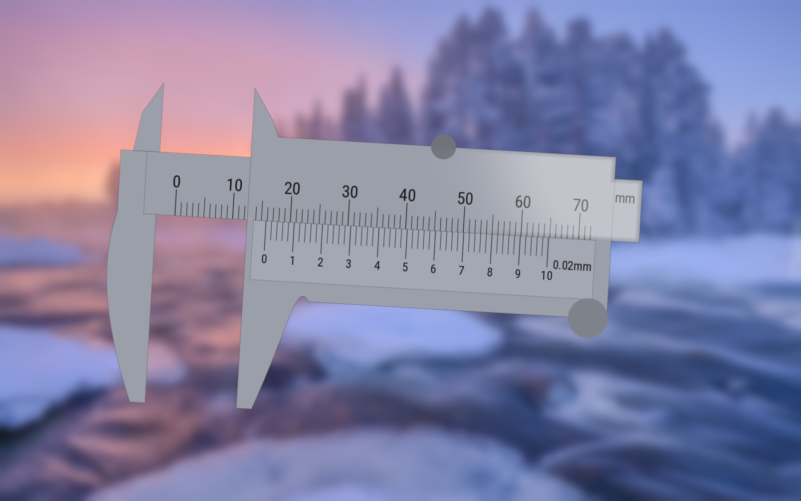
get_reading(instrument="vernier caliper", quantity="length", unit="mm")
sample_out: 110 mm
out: 15.8 mm
